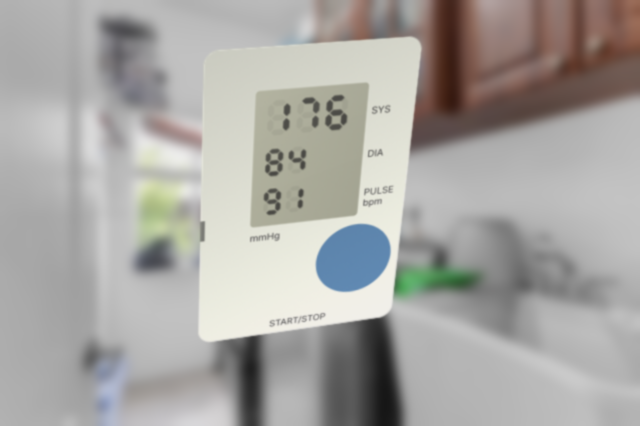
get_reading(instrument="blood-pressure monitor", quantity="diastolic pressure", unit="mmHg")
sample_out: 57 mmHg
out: 84 mmHg
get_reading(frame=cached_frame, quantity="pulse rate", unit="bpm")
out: 91 bpm
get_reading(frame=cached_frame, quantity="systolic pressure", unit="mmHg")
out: 176 mmHg
